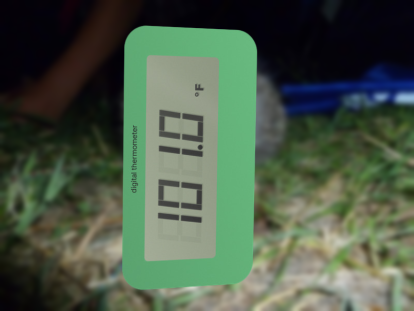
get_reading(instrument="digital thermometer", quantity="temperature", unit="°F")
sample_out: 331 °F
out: 101.0 °F
